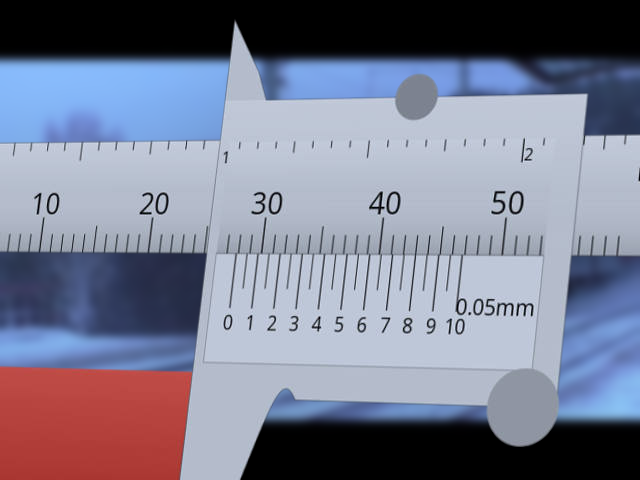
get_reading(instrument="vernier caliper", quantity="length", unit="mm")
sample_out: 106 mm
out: 27.8 mm
